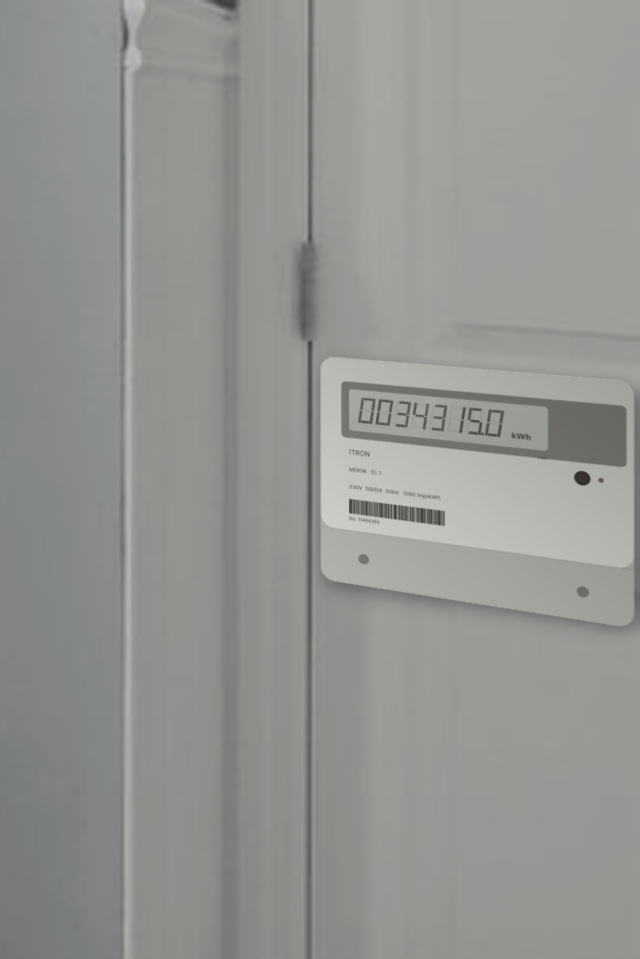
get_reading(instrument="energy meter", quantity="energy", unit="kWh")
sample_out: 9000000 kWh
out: 34315.0 kWh
